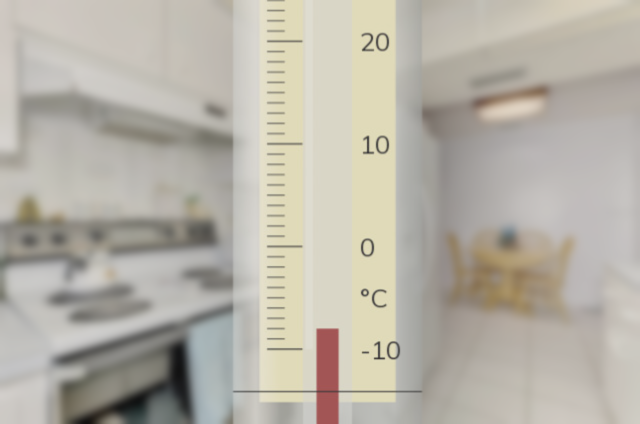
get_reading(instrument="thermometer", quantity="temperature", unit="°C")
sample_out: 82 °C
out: -8 °C
